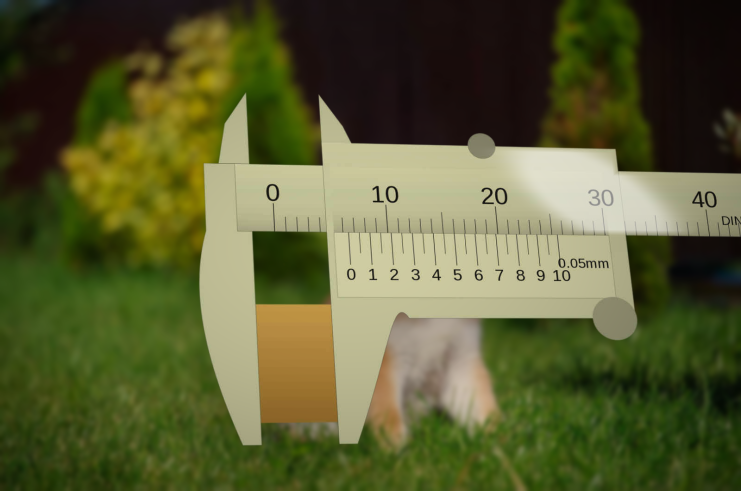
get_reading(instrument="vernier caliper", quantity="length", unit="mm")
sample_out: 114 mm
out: 6.5 mm
